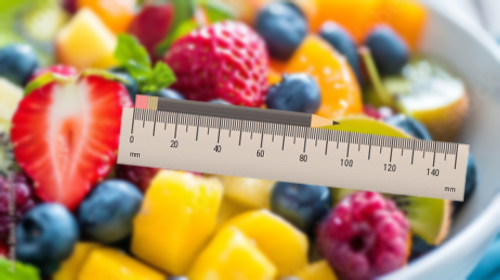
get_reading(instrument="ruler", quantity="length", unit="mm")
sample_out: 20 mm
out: 95 mm
